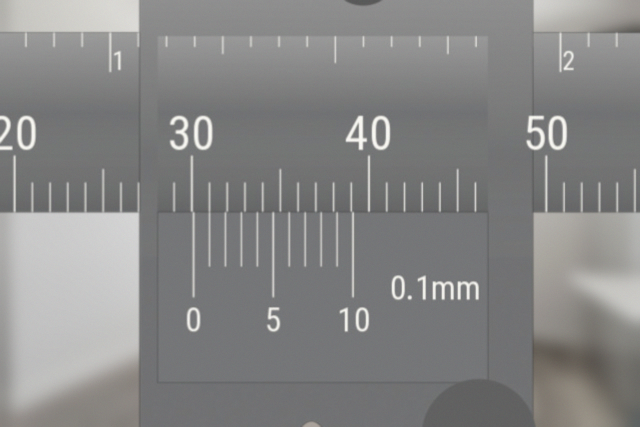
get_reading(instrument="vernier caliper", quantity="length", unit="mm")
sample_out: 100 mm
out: 30.1 mm
